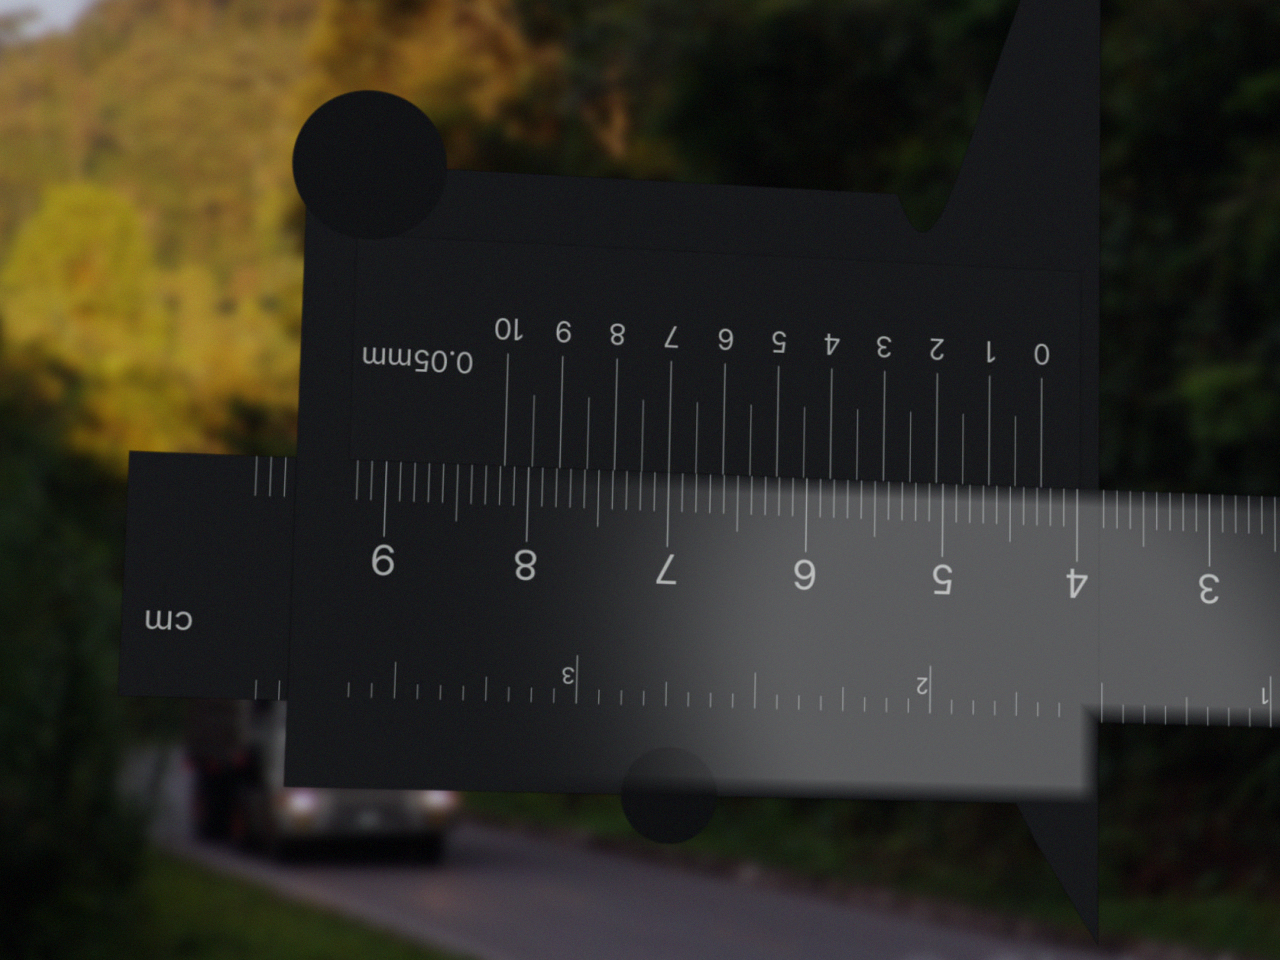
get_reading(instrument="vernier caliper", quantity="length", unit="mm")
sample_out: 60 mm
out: 42.7 mm
